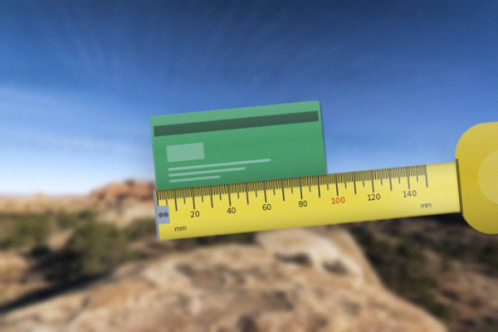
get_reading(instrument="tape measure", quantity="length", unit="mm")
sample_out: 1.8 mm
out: 95 mm
